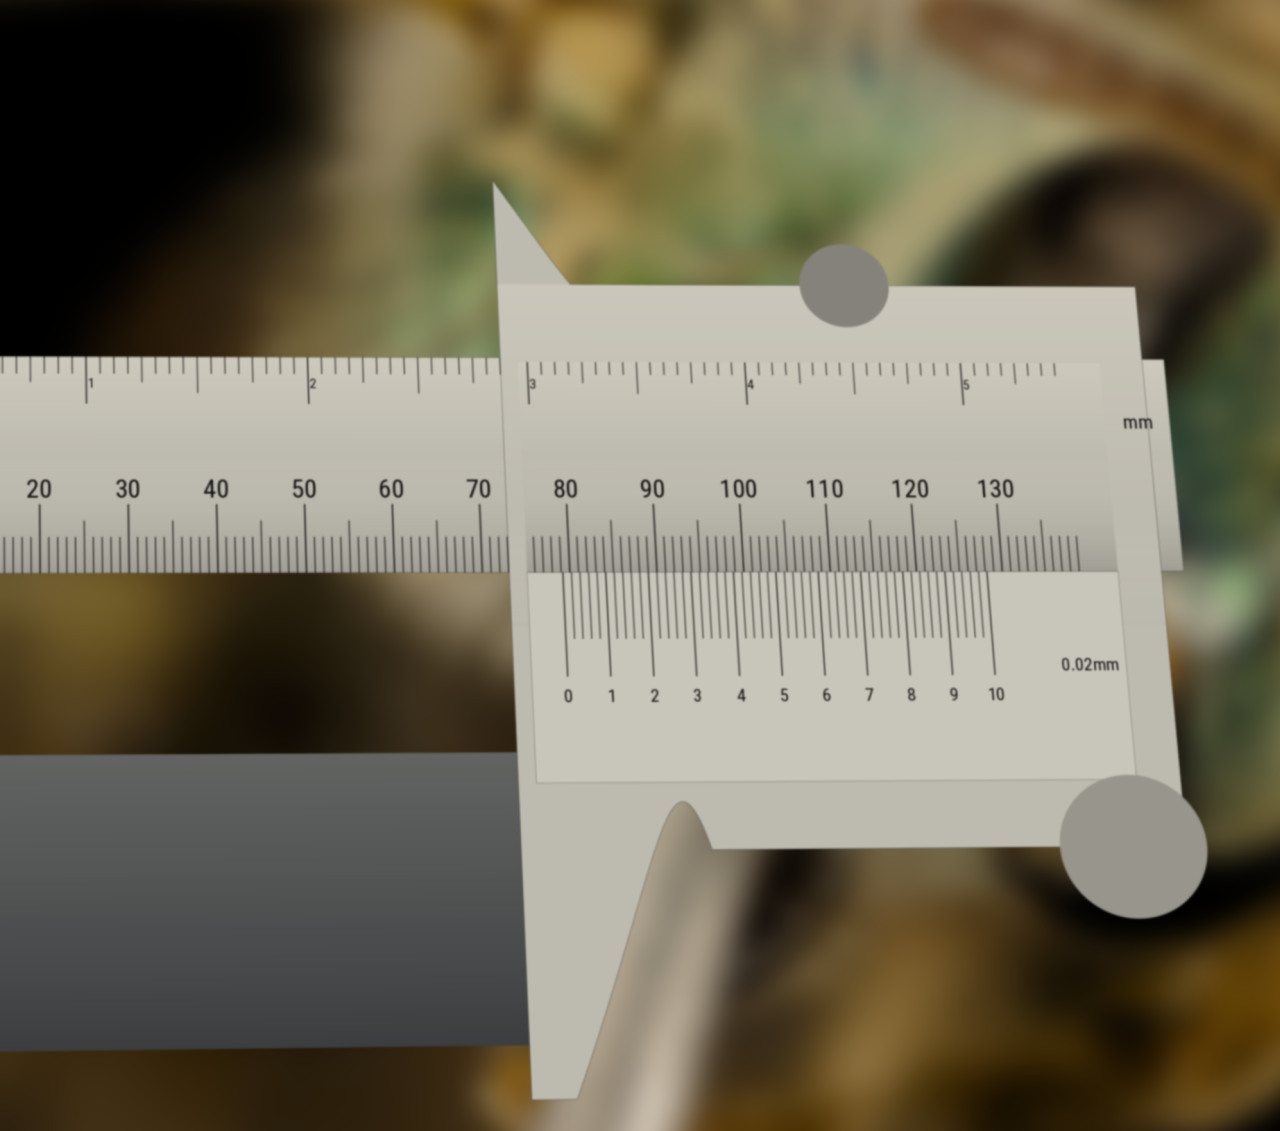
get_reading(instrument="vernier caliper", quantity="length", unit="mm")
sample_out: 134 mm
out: 79.2 mm
